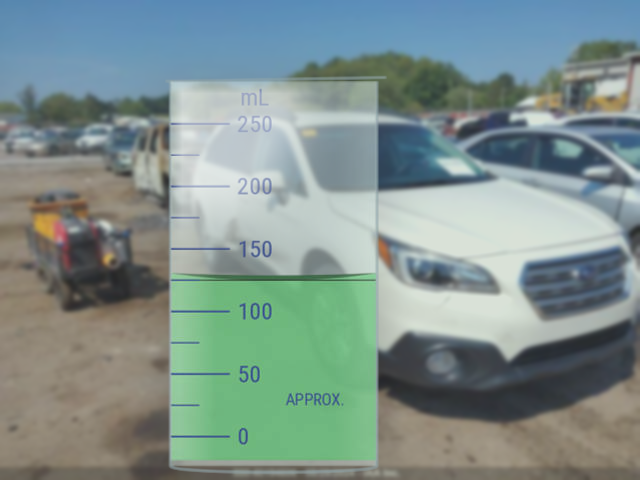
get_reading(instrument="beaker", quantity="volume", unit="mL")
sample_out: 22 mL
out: 125 mL
